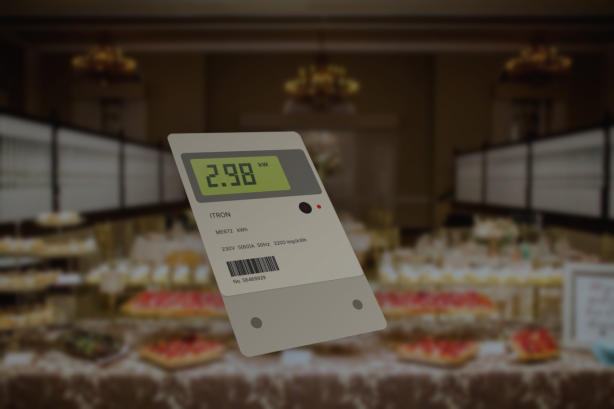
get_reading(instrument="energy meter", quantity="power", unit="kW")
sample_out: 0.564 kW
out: 2.98 kW
